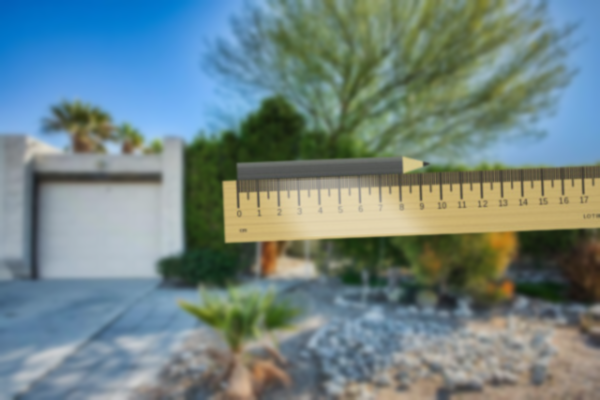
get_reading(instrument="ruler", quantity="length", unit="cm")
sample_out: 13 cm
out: 9.5 cm
